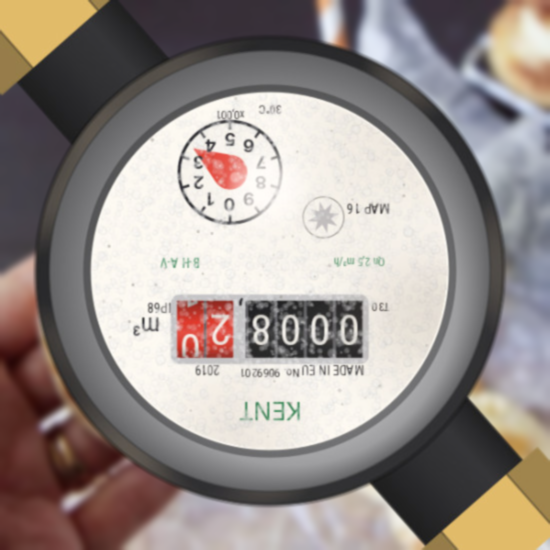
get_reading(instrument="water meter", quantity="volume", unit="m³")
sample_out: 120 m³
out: 8.203 m³
